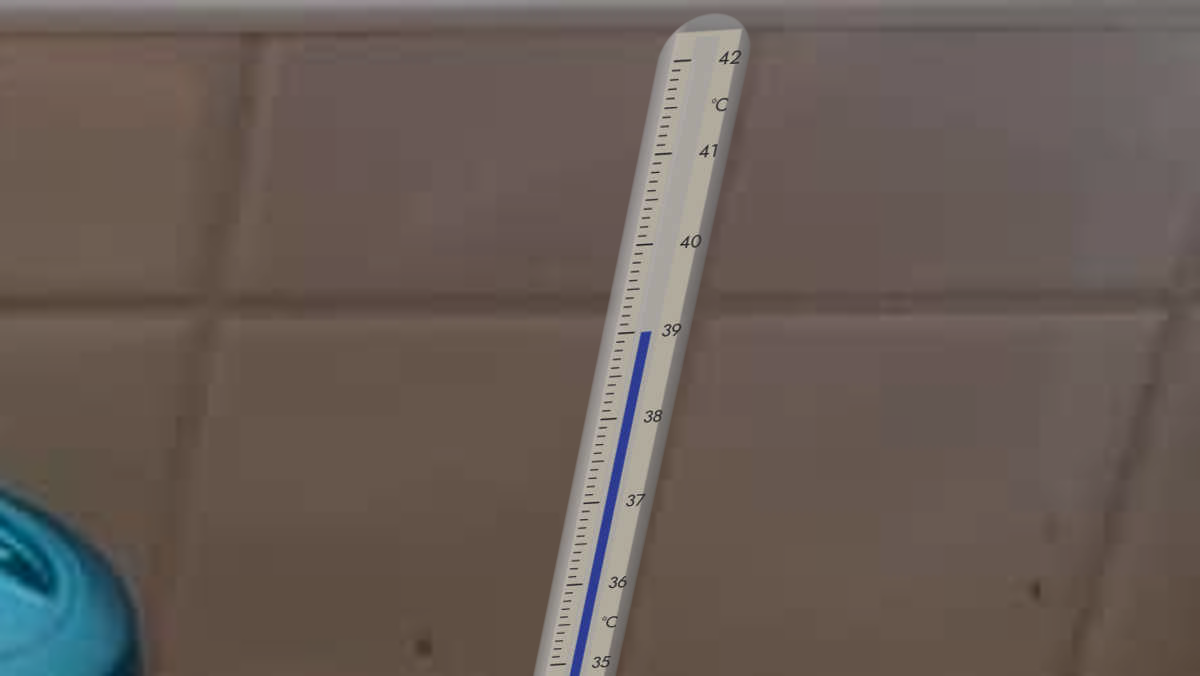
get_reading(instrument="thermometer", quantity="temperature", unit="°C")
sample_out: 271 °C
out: 39 °C
